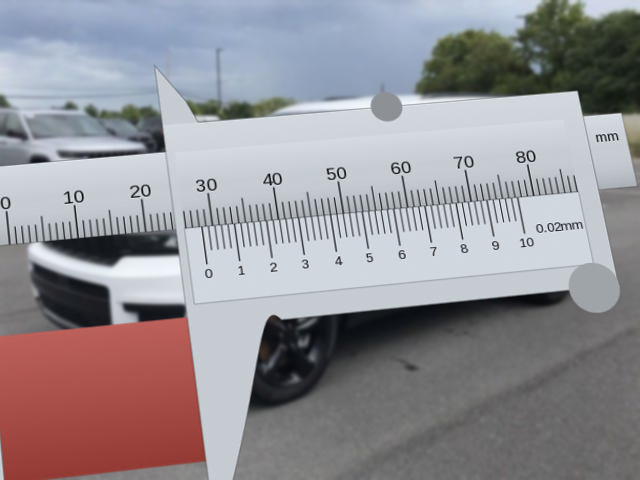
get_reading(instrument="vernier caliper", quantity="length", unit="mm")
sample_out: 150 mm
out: 28.4 mm
